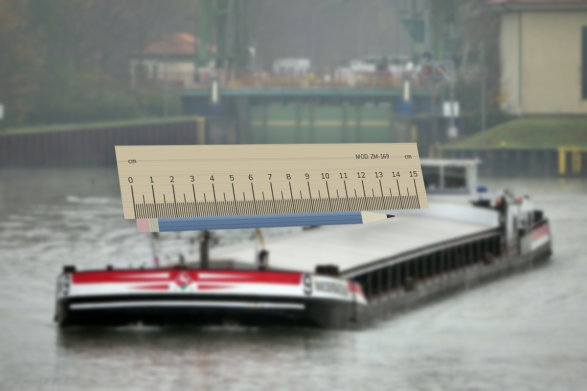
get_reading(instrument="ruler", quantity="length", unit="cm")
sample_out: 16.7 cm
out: 13.5 cm
